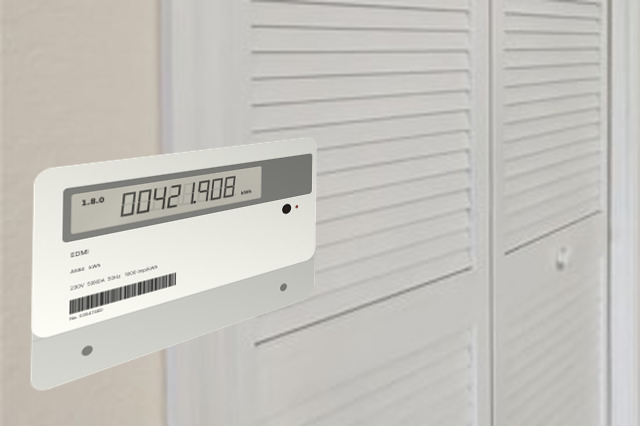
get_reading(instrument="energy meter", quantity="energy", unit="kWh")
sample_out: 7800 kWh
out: 421.908 kWh
